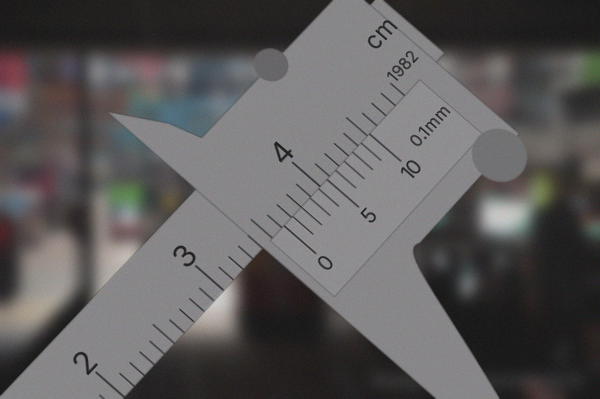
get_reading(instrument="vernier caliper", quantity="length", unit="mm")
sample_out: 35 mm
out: 36.2 mm
